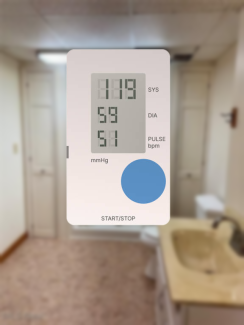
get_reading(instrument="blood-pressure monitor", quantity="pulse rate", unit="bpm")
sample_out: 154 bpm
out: 51 bpm
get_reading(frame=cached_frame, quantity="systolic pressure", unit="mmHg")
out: 119 mmHg
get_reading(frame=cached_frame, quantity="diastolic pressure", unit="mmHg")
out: 59 mmHg
